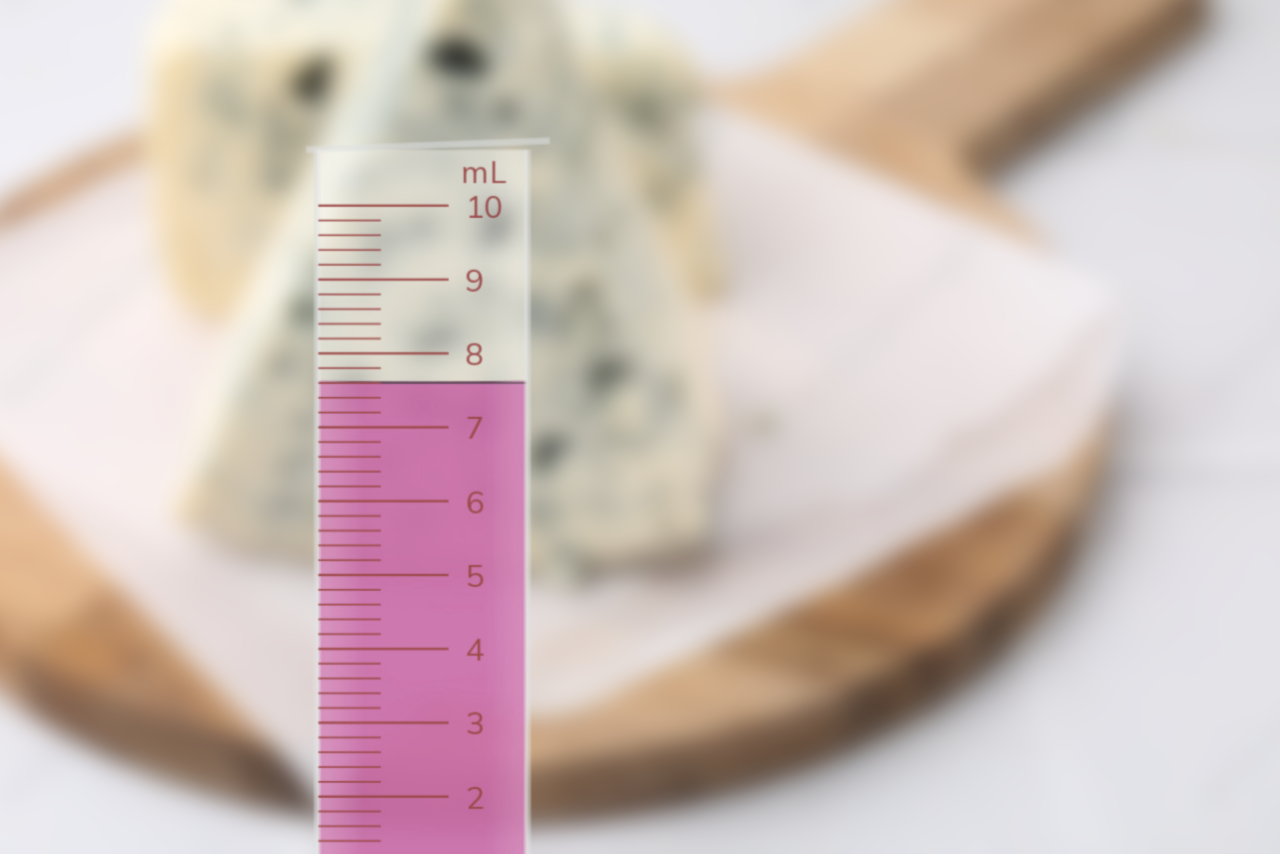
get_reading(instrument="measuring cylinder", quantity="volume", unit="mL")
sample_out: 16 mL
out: 7.6 mL
